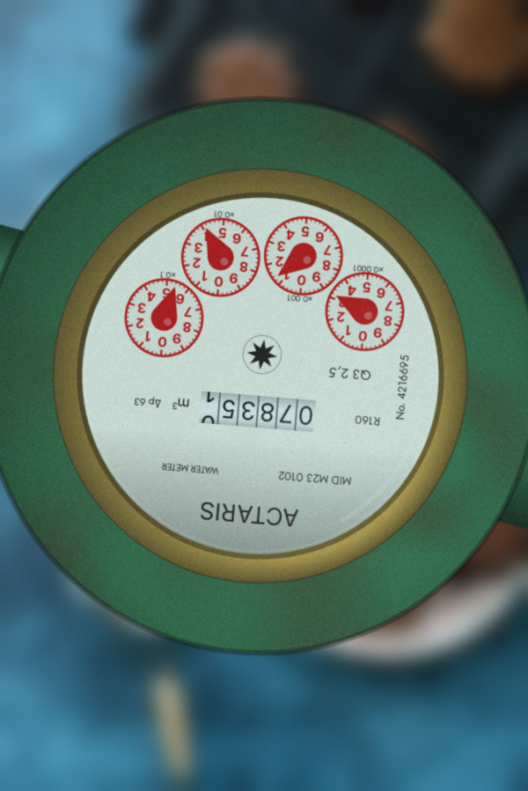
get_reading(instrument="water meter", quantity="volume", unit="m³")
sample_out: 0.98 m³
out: 78350.5413 m³
